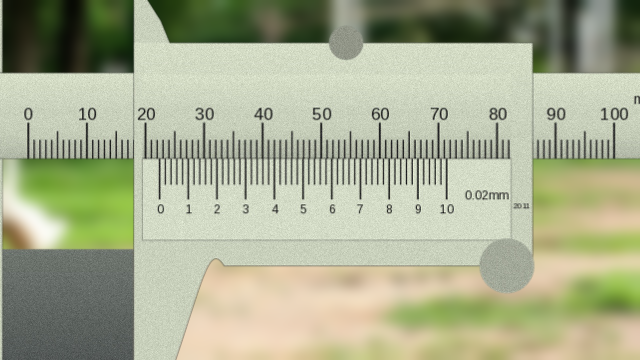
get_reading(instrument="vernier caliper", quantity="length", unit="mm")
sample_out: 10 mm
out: 22.4 mm
